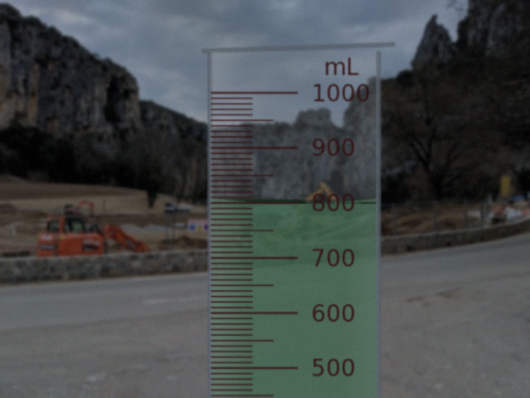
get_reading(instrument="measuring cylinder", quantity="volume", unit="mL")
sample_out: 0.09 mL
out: 800 mL
